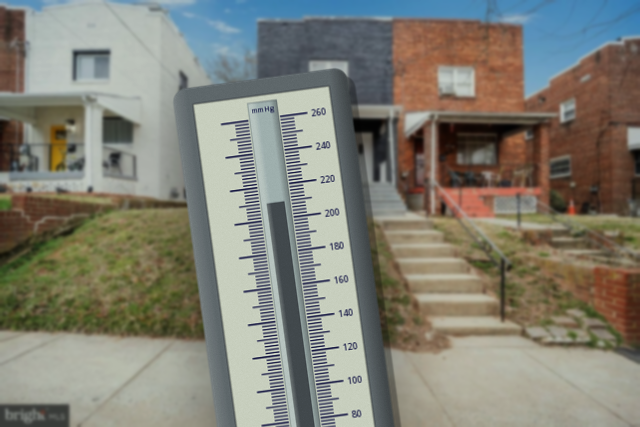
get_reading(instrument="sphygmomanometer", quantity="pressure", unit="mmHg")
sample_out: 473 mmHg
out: 210 mmHg
